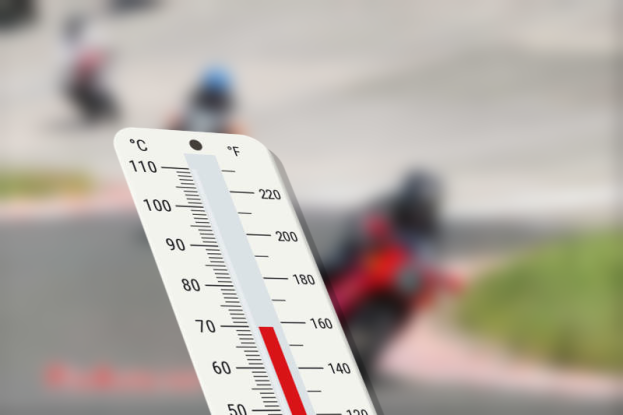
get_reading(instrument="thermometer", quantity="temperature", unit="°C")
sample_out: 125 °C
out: 70 °C
